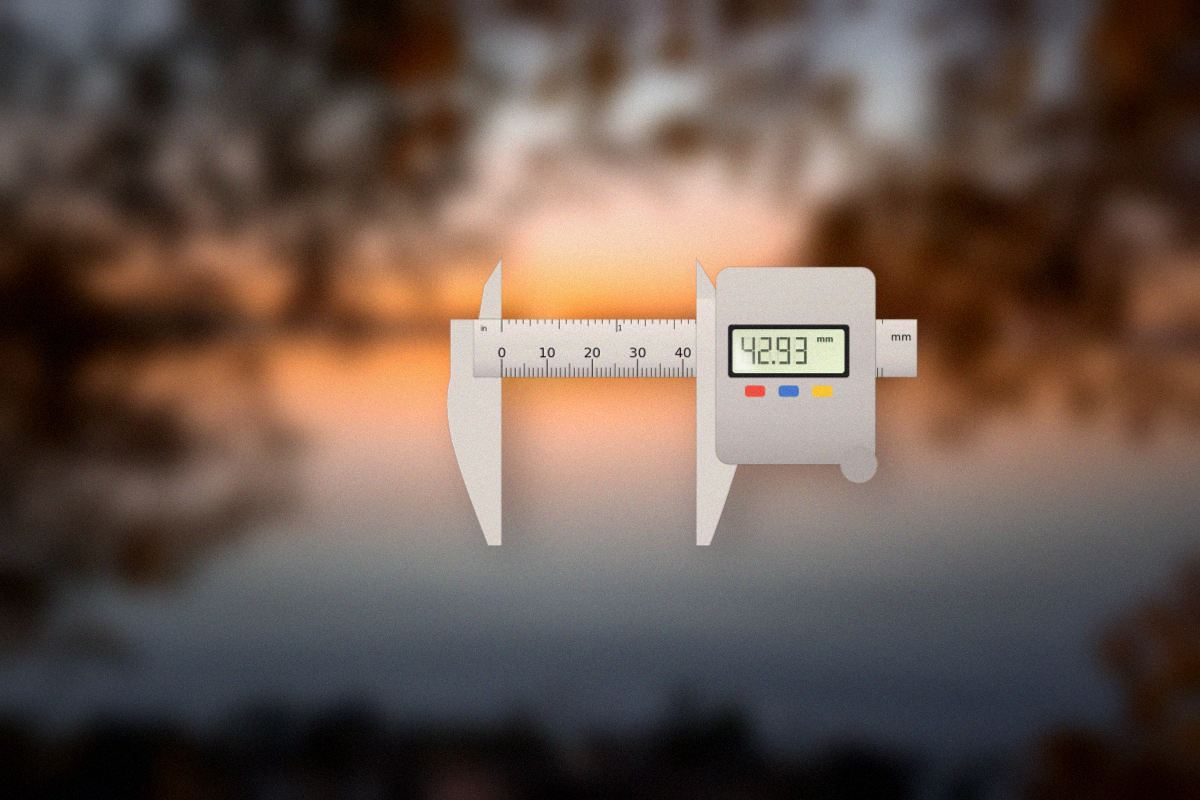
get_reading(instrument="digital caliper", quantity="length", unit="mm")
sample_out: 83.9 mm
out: 42.93 mm
